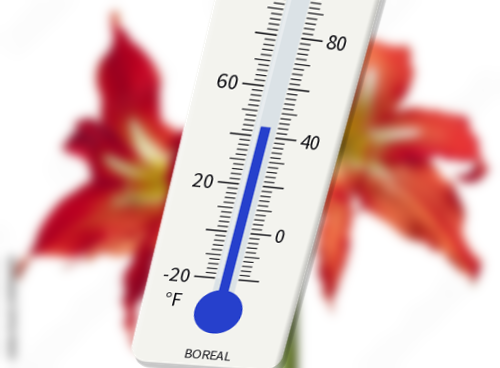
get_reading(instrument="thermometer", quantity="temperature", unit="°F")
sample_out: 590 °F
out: 44 °F
